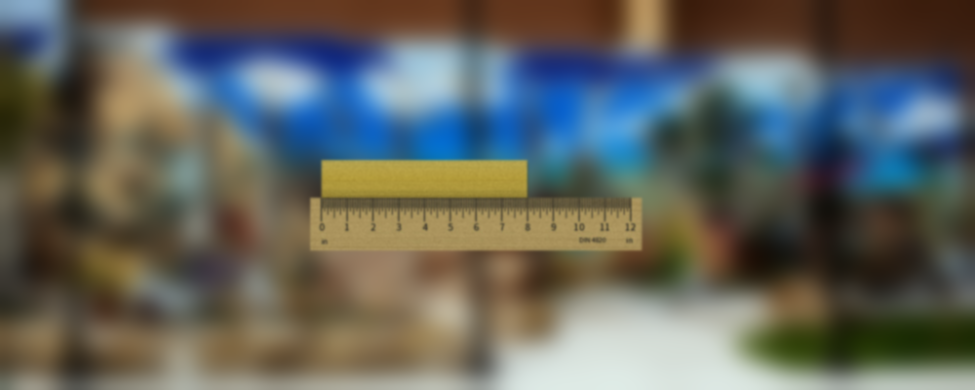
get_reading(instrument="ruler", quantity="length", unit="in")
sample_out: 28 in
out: 8 in
